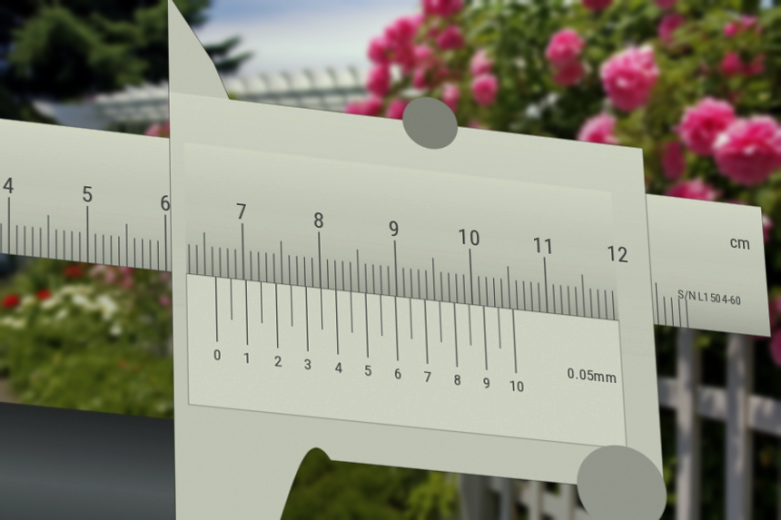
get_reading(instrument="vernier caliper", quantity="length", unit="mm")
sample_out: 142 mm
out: 66.4 mm
